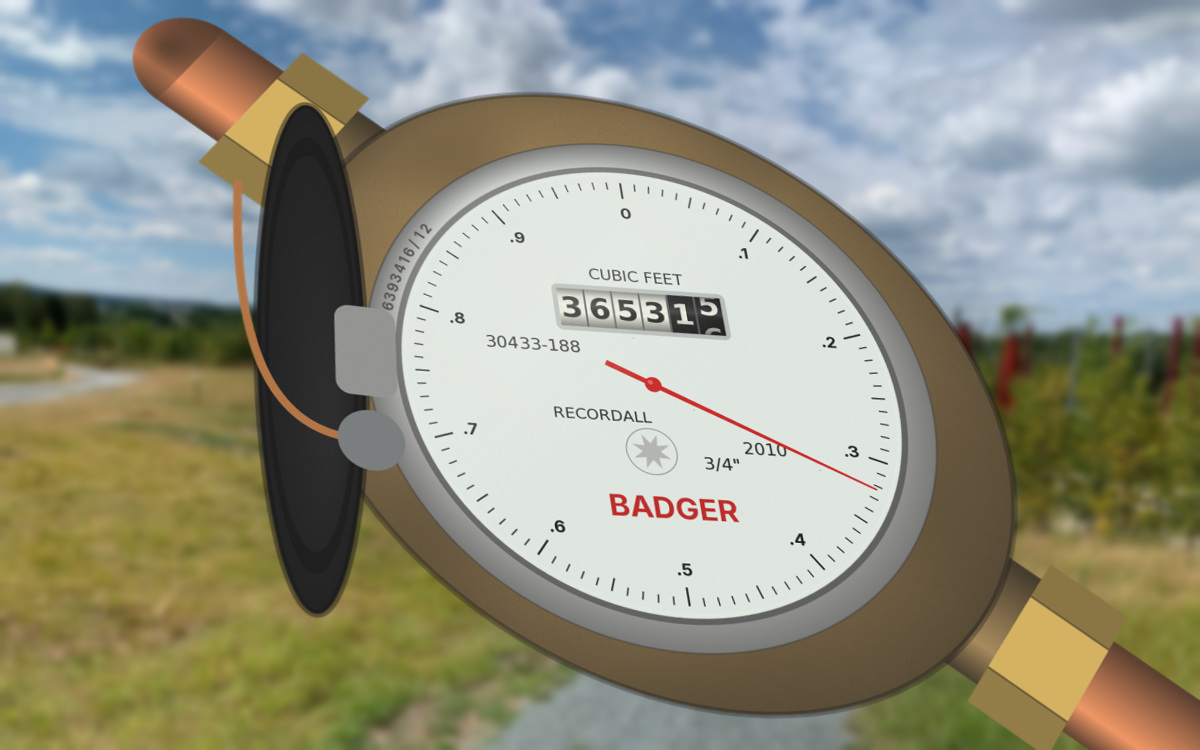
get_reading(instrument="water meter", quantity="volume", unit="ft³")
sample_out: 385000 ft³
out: 365315.32 ft³
